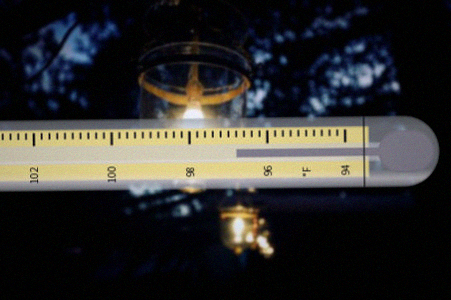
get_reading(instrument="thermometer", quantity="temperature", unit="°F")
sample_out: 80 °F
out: 96.8 °F
